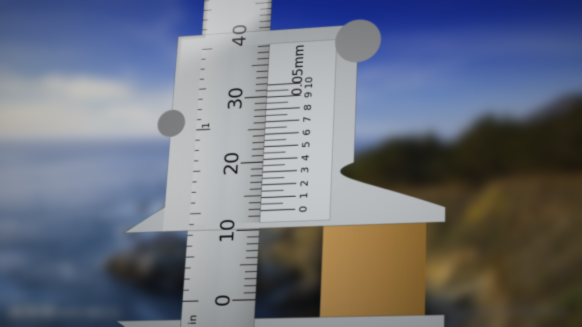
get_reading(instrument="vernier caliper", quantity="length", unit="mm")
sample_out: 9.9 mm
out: 12.8 mm
